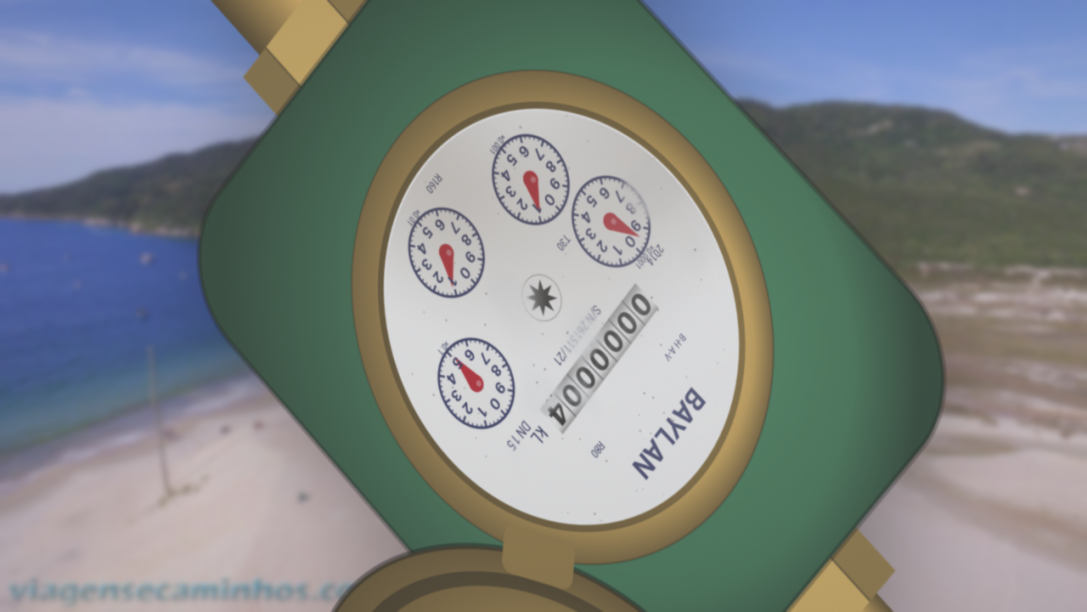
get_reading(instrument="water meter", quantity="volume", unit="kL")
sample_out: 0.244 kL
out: 4.5109 kL
